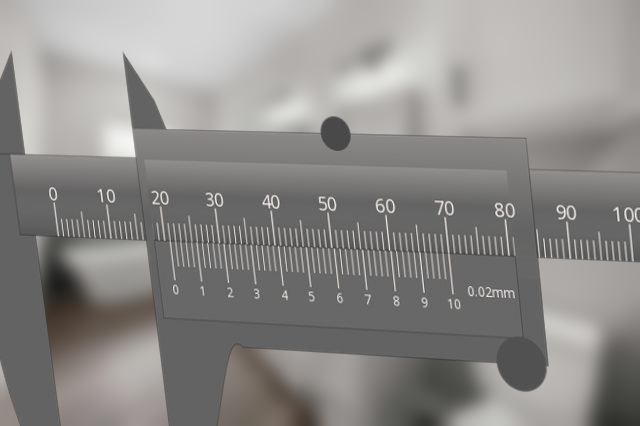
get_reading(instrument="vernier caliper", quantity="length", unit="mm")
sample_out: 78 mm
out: 21.0 mm
